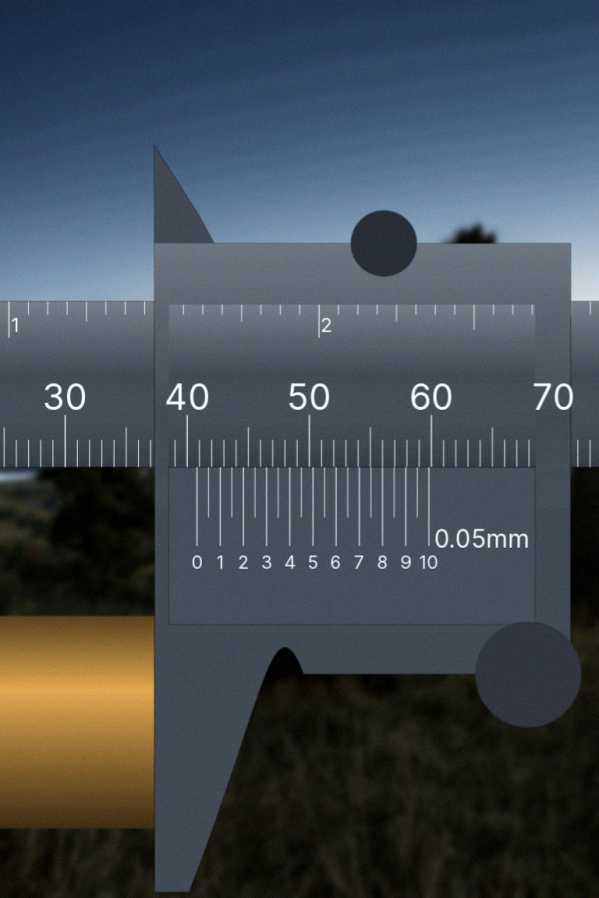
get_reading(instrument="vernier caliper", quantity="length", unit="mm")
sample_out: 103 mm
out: 40.8 mm
